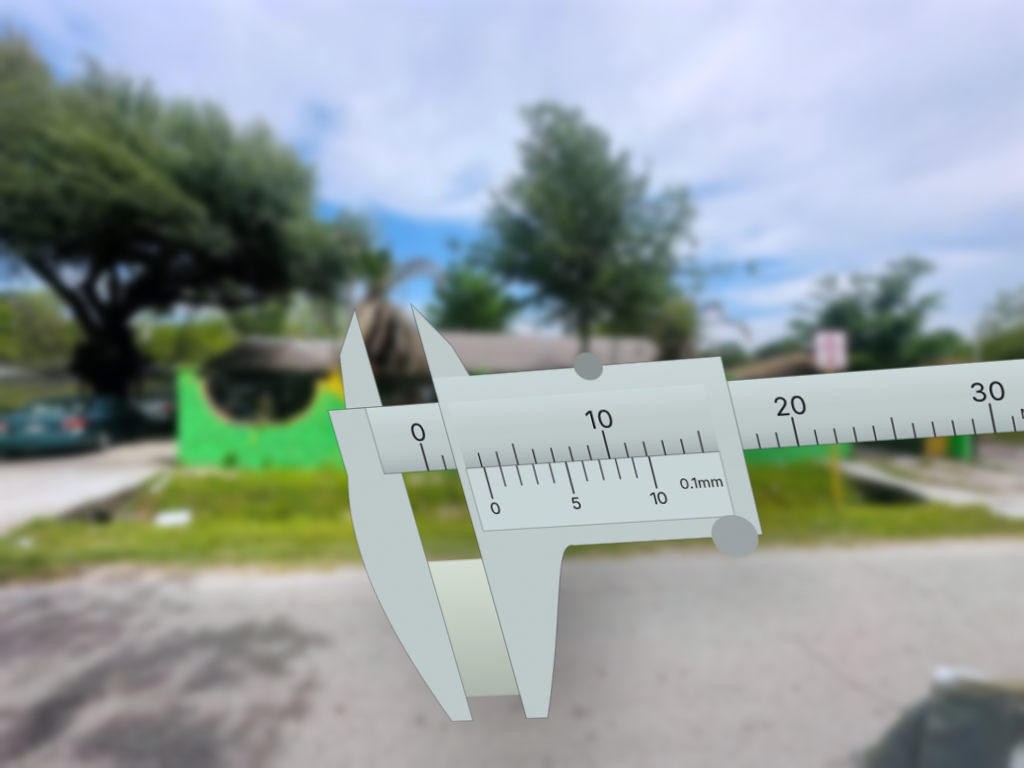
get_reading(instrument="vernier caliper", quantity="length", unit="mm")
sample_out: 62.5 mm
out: 3.1 mm
